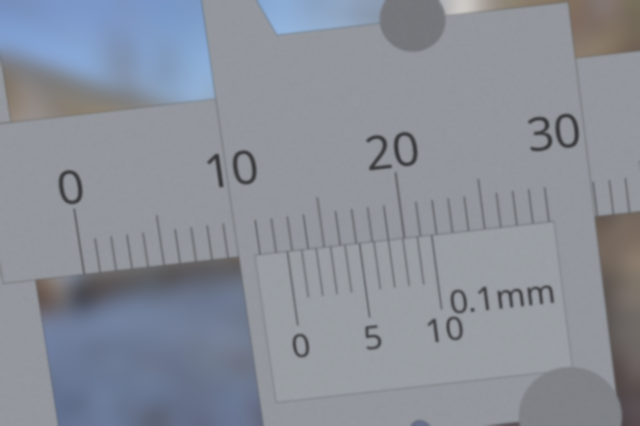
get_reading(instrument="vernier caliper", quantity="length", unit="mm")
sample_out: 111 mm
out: 12.7 mm
